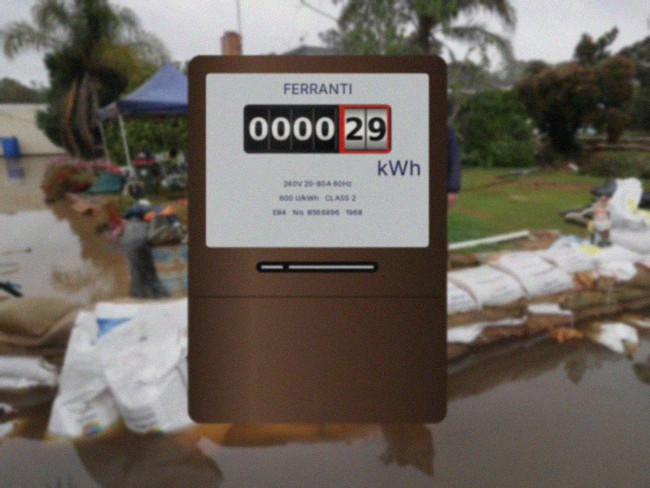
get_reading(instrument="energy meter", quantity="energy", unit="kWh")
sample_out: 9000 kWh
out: 0.29 kWh
